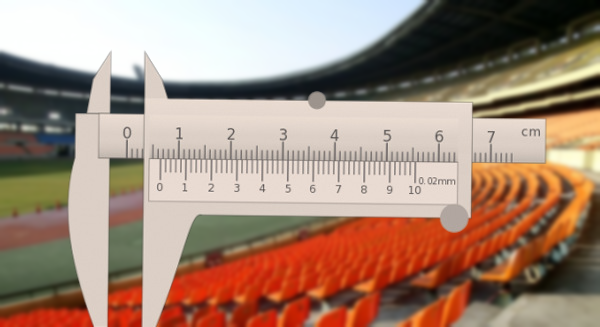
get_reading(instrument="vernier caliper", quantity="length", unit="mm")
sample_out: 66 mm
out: 6.5 mm
